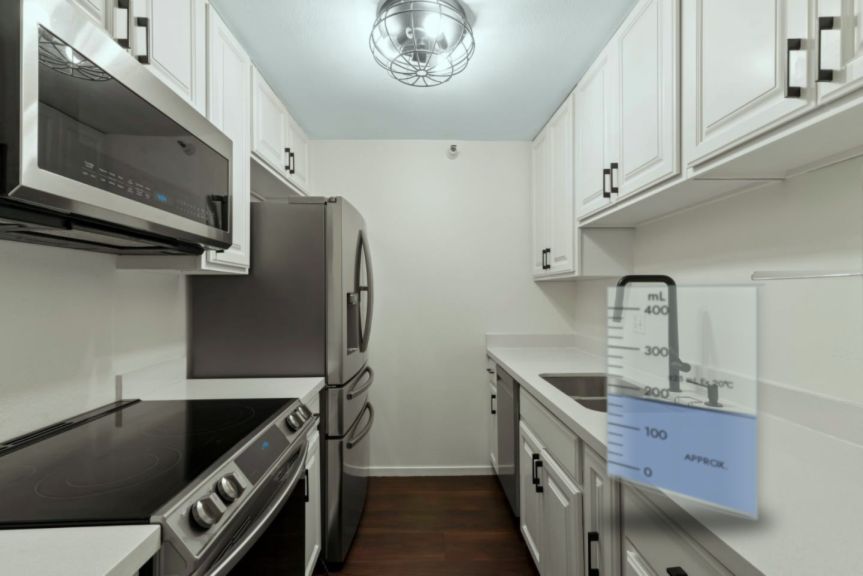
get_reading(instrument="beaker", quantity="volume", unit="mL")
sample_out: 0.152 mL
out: 175 mL
